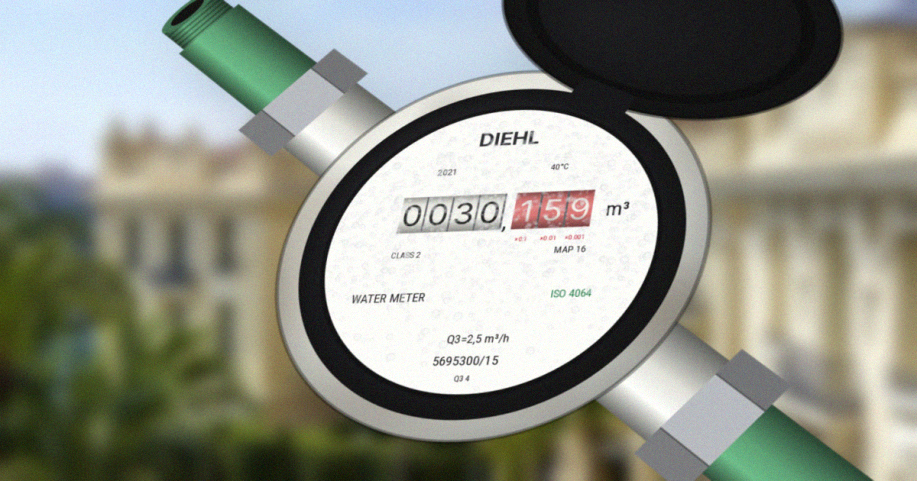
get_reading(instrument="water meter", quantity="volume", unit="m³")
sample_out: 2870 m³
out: 30.159 m³
